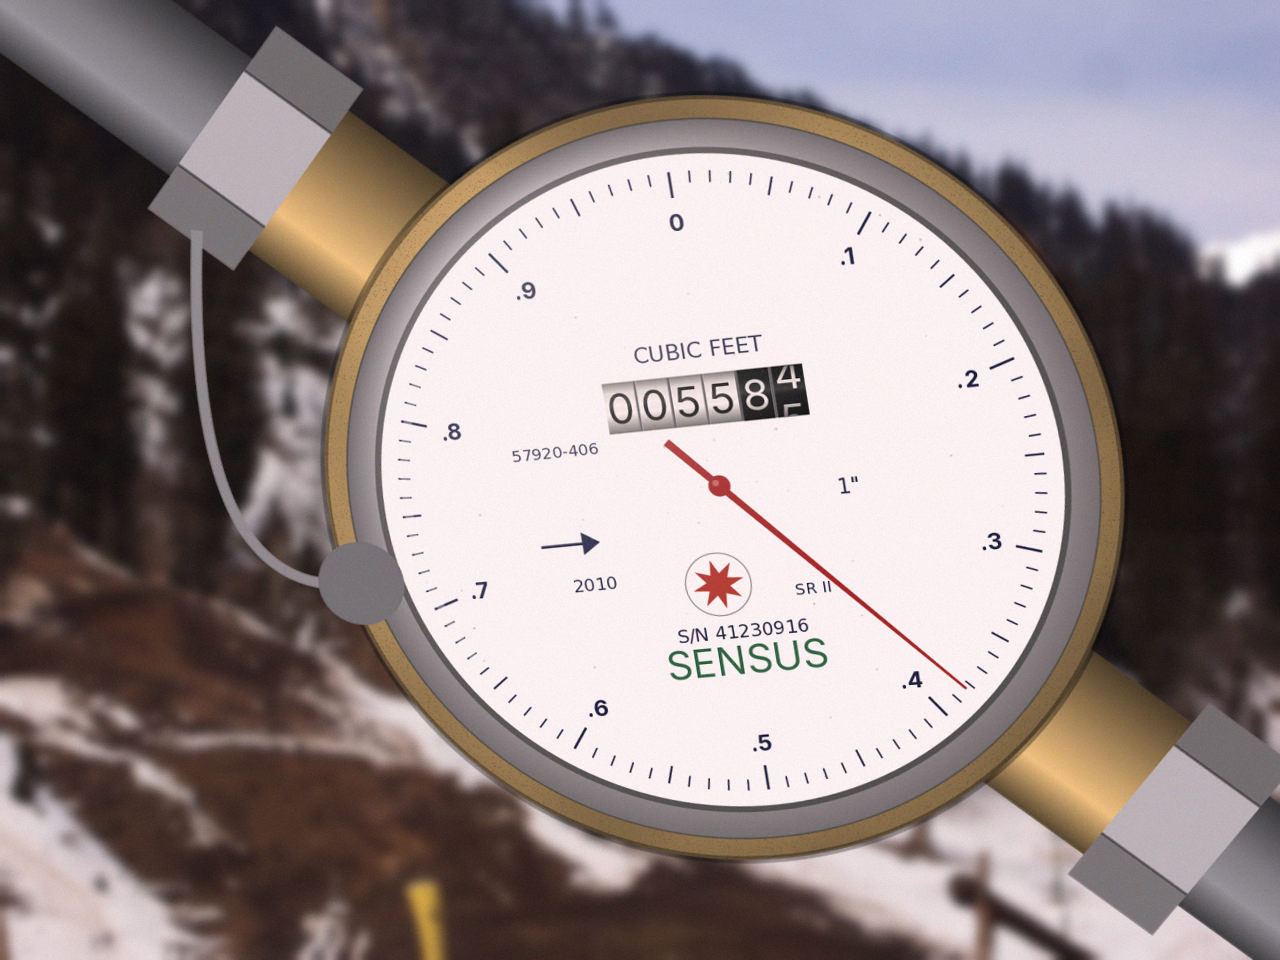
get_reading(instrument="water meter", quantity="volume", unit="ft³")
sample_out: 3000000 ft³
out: 5584.38 ft³
